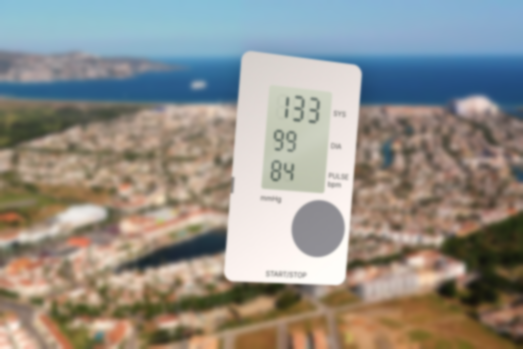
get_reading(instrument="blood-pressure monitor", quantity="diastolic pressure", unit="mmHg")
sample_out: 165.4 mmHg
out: 99 mmHg
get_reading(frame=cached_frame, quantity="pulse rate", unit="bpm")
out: 84 bpm
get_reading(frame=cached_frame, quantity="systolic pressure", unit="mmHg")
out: 133 mmHg
